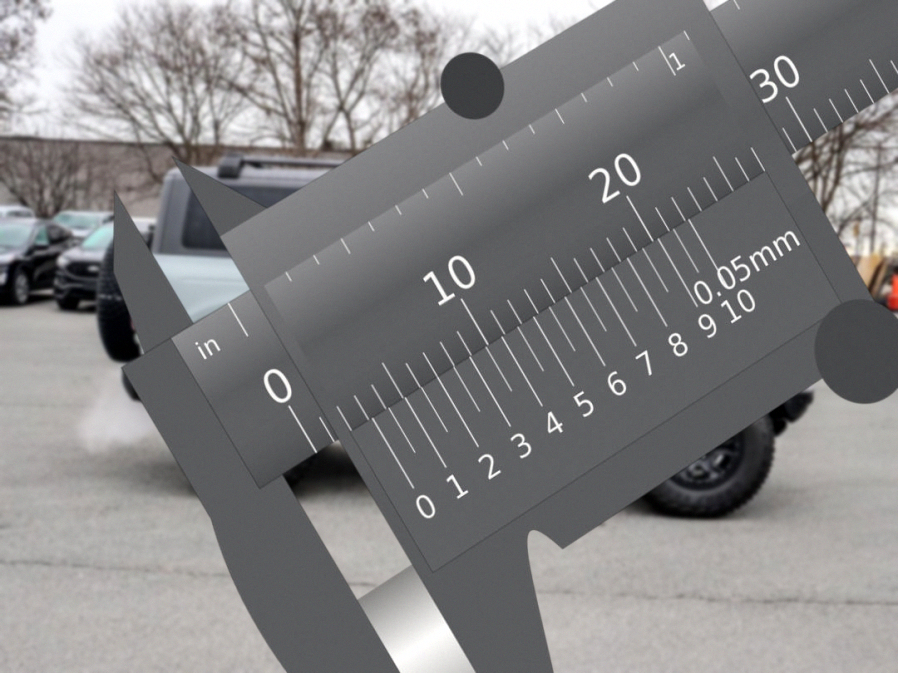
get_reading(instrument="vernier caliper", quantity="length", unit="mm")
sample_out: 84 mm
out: 3.2 mm
